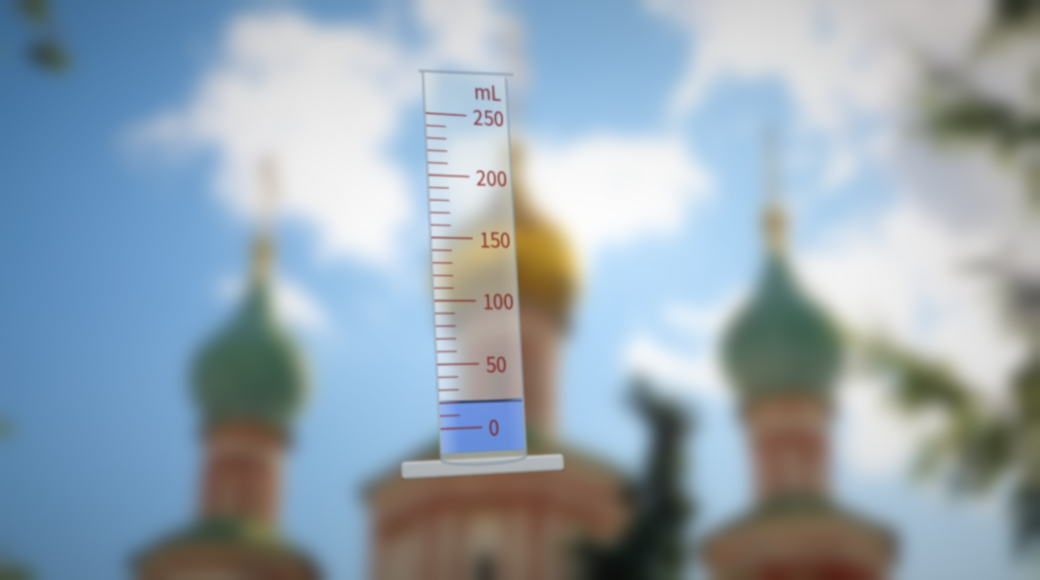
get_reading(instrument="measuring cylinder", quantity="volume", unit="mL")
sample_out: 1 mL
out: 20 mL
